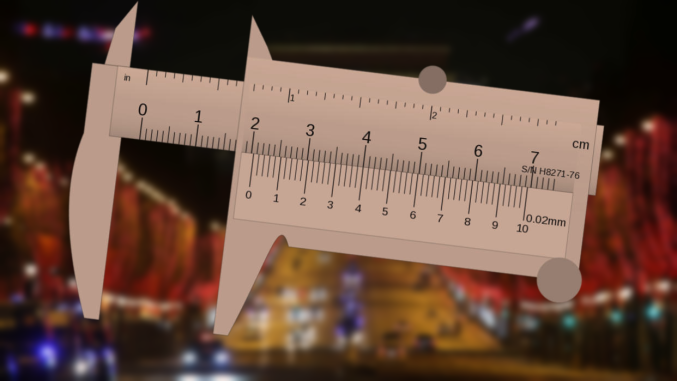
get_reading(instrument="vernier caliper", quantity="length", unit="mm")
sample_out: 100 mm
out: 20.4 mm
